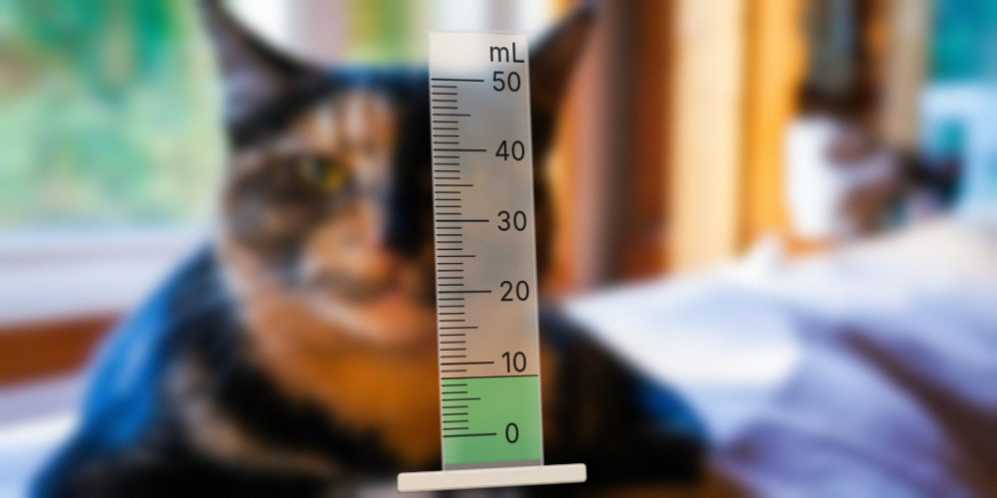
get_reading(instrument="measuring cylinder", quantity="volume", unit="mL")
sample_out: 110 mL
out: 8 mL
